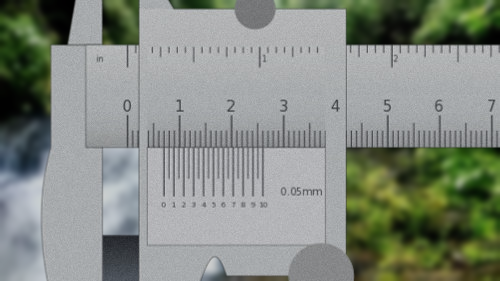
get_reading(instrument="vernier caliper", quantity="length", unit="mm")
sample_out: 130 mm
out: 7.0 mm
